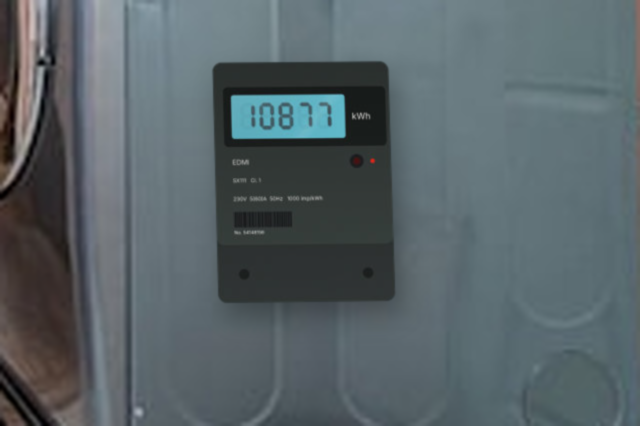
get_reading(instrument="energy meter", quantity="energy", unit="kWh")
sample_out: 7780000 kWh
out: 10877 kWh
